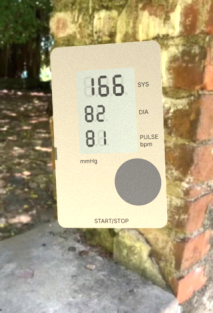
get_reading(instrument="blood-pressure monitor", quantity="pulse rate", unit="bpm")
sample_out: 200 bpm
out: 81 bpm
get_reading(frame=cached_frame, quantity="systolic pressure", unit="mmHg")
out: 166 mmHg
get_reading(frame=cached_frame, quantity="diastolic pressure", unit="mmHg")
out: 82 mmHg
